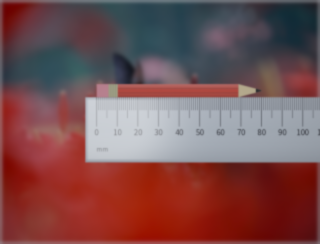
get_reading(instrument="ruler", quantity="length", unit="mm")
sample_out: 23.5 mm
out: 80 mm
